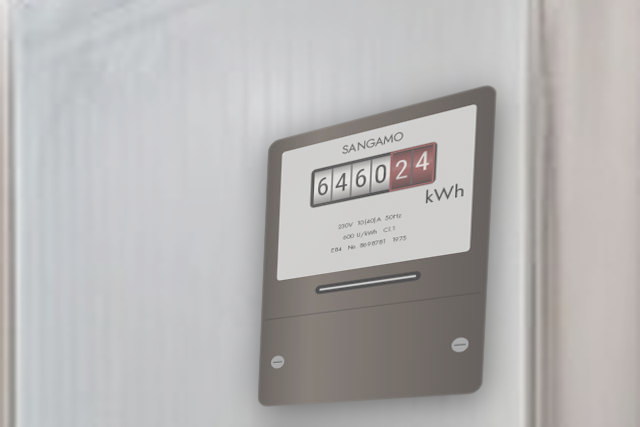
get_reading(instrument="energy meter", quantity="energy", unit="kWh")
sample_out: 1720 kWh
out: 6460.24 kWh
